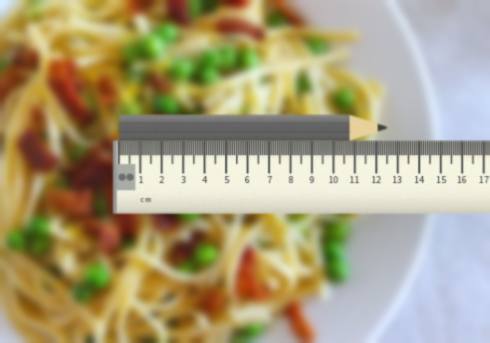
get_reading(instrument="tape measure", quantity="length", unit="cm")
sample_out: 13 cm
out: 12.5 cm
